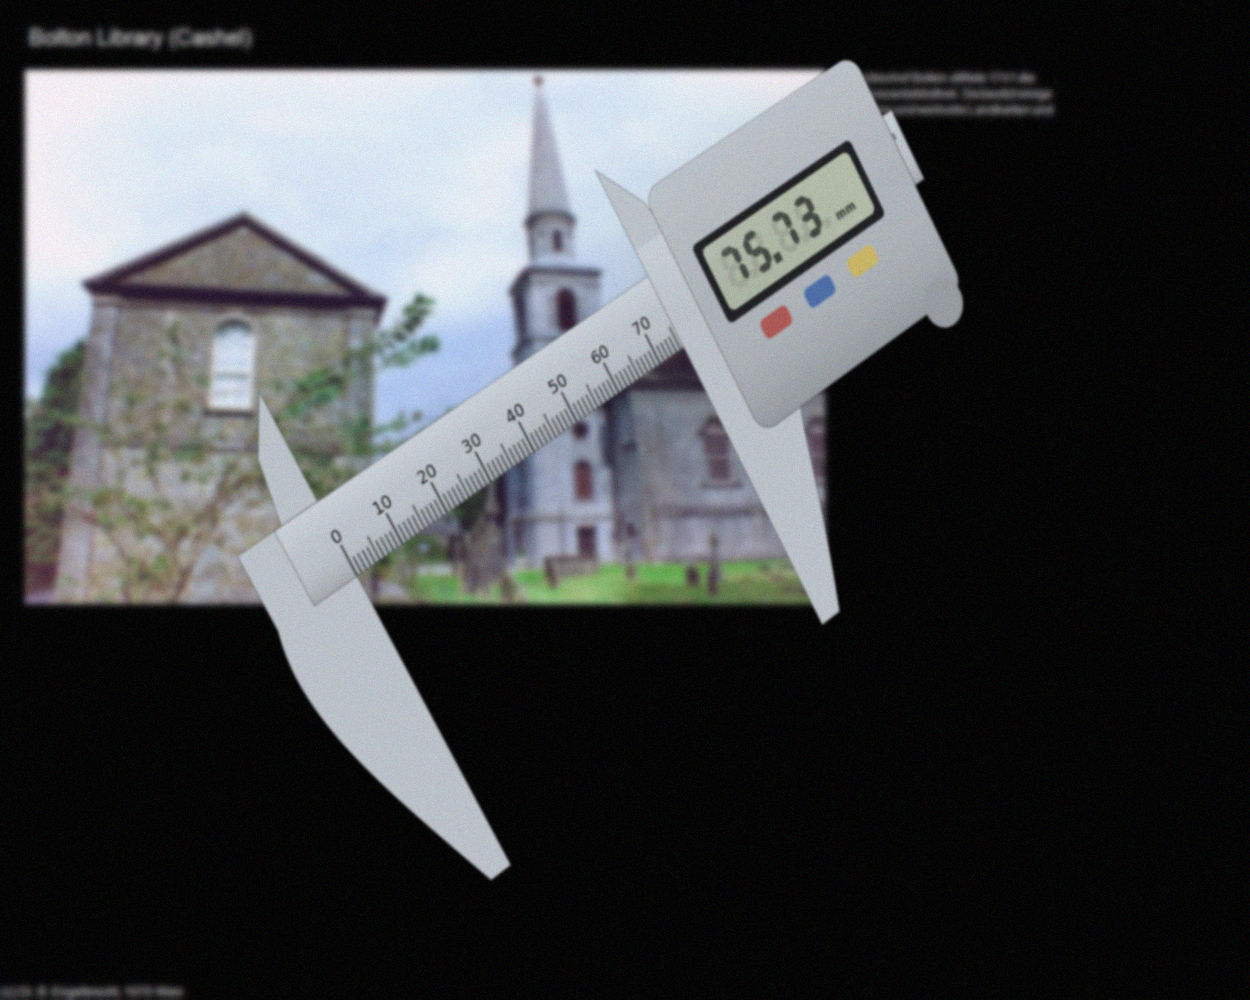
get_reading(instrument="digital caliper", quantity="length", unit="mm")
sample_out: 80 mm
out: 75.73 mm
